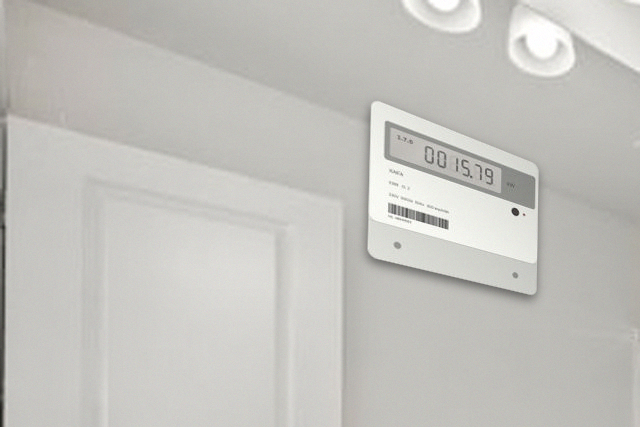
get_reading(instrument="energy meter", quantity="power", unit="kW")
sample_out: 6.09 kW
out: 15.79 kW
